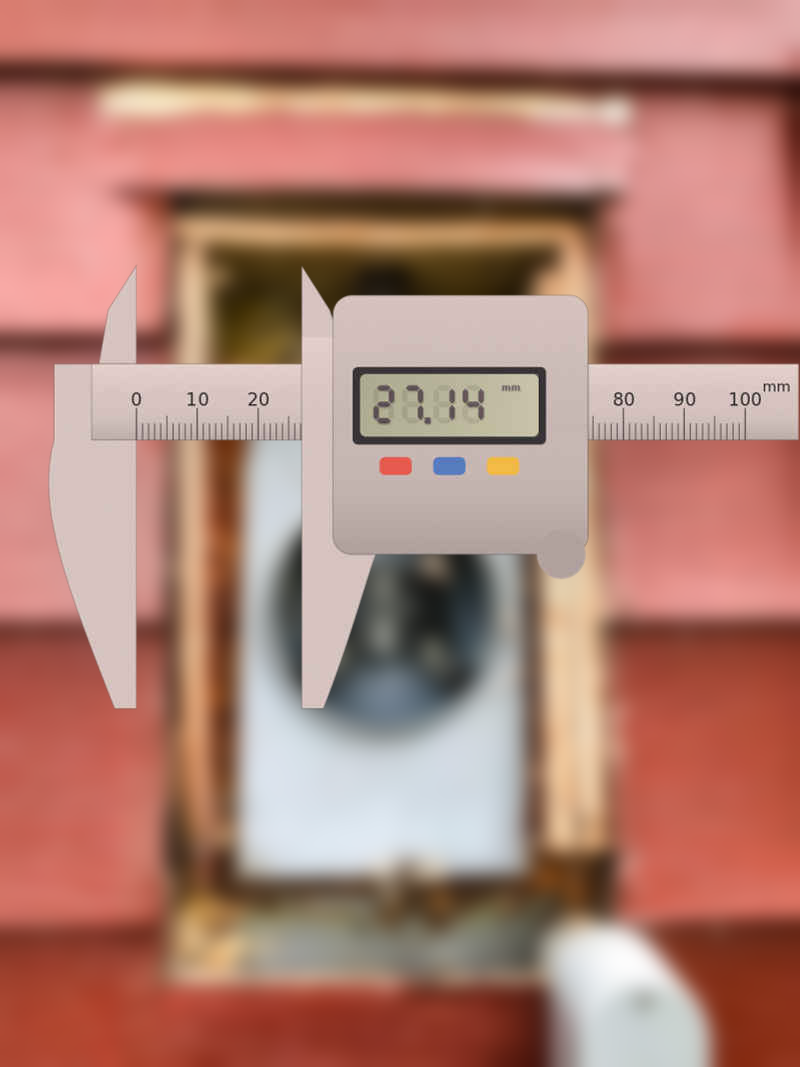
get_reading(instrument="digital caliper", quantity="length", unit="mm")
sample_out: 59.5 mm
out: 27.14 mm
